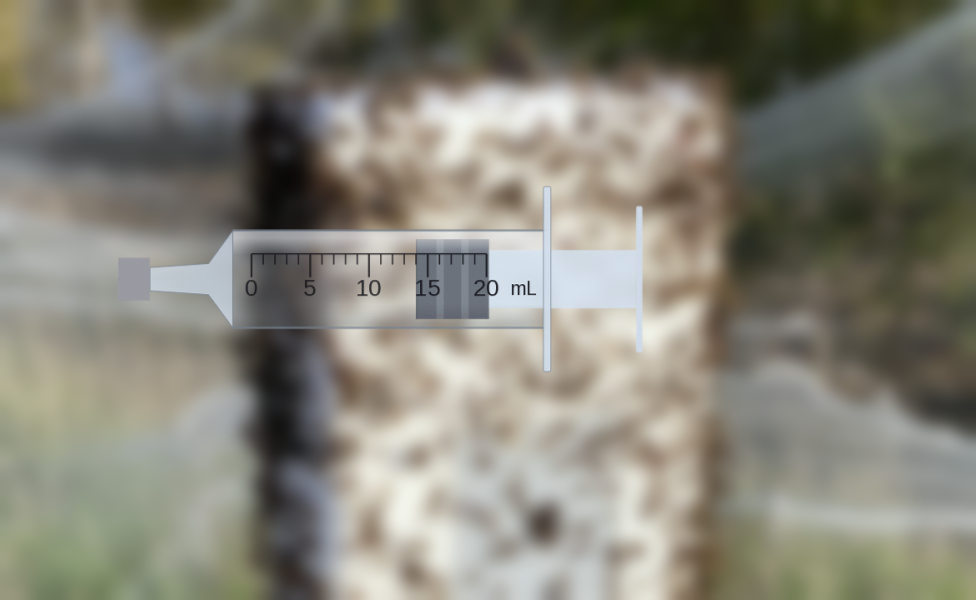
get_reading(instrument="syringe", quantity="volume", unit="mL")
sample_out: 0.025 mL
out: 14 mL
